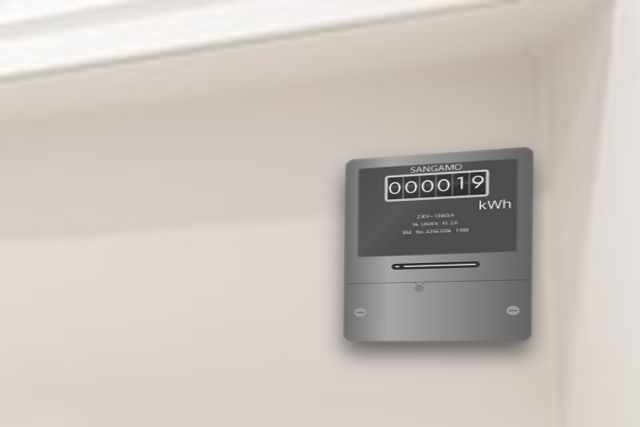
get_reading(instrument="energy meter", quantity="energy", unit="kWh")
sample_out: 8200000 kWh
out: 19 kWh
